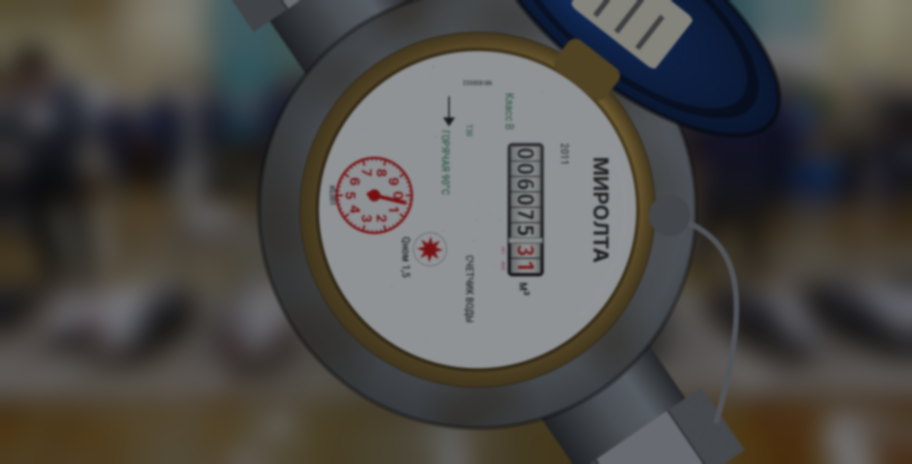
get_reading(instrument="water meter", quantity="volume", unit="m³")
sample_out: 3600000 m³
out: 6075.310 m³
